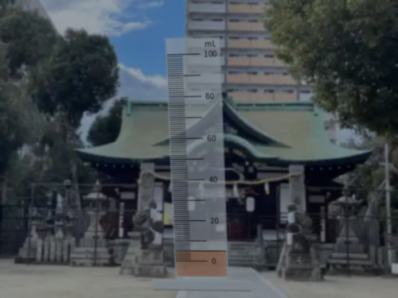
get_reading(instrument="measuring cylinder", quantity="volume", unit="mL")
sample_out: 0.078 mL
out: 5 mL
